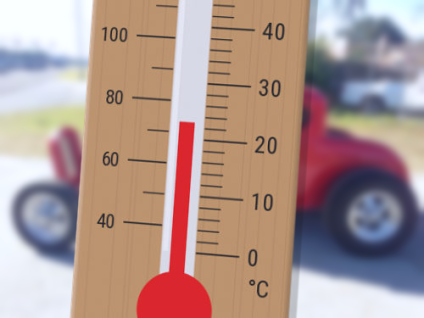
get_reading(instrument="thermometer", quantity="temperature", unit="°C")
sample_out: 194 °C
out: 23 °C
